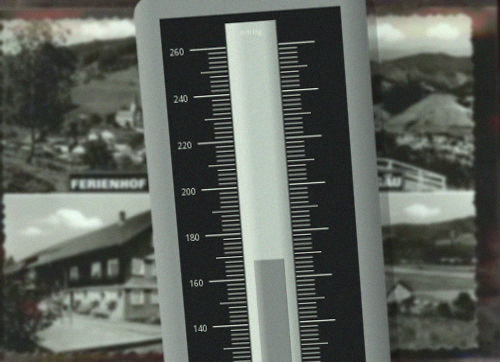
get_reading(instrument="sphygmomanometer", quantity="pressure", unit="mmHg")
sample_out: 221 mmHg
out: 168 mmHg
